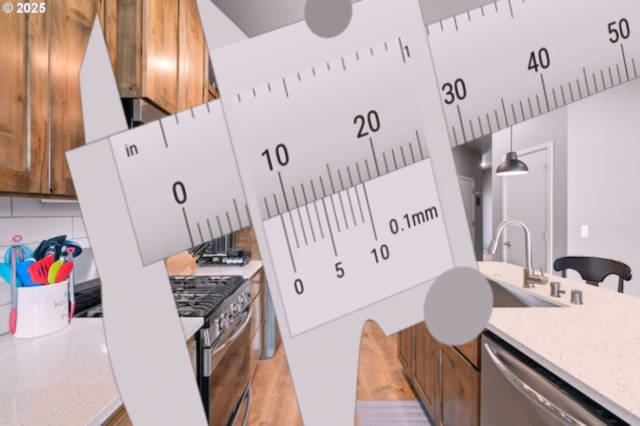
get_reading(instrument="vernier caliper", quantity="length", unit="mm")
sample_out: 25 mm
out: 9.2 mm
